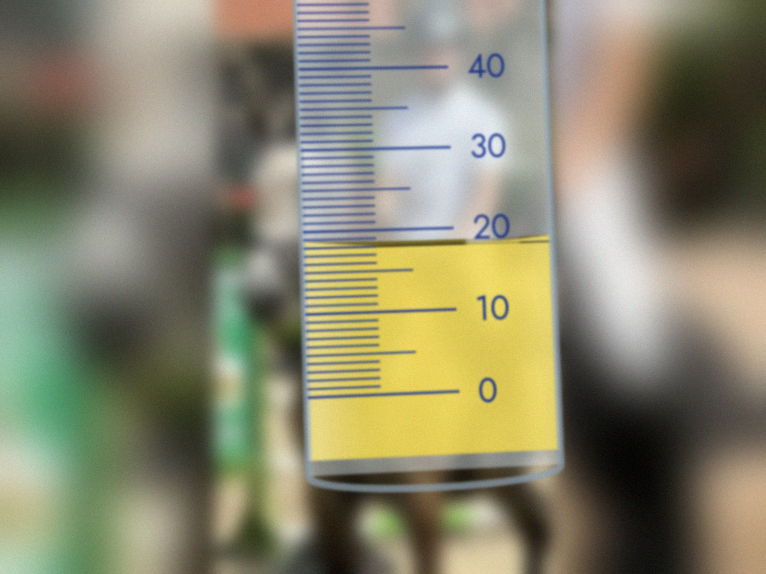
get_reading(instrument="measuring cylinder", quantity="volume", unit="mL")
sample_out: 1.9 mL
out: 18 mL
